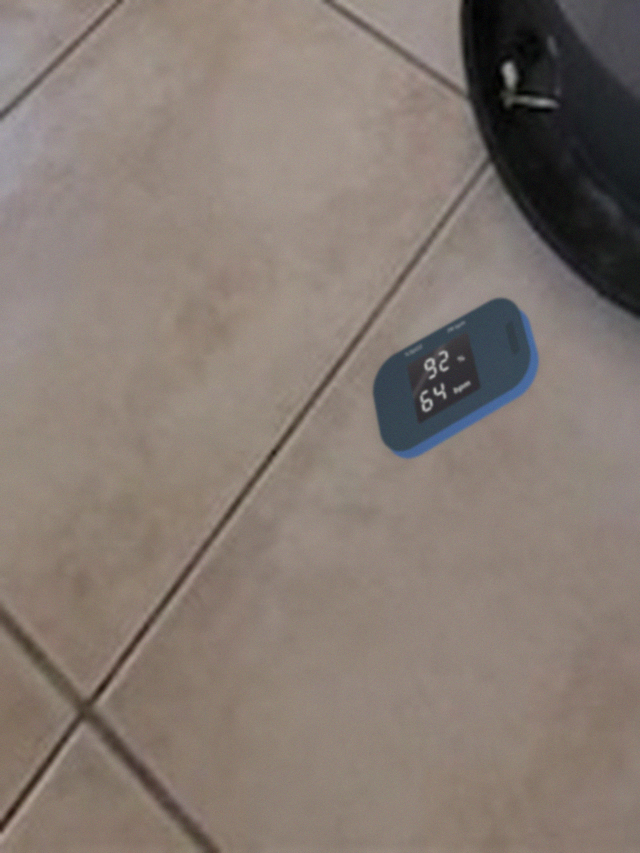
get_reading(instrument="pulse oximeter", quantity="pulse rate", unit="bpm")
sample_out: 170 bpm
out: 64 bpm
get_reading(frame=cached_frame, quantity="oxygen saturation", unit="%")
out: 92 %
